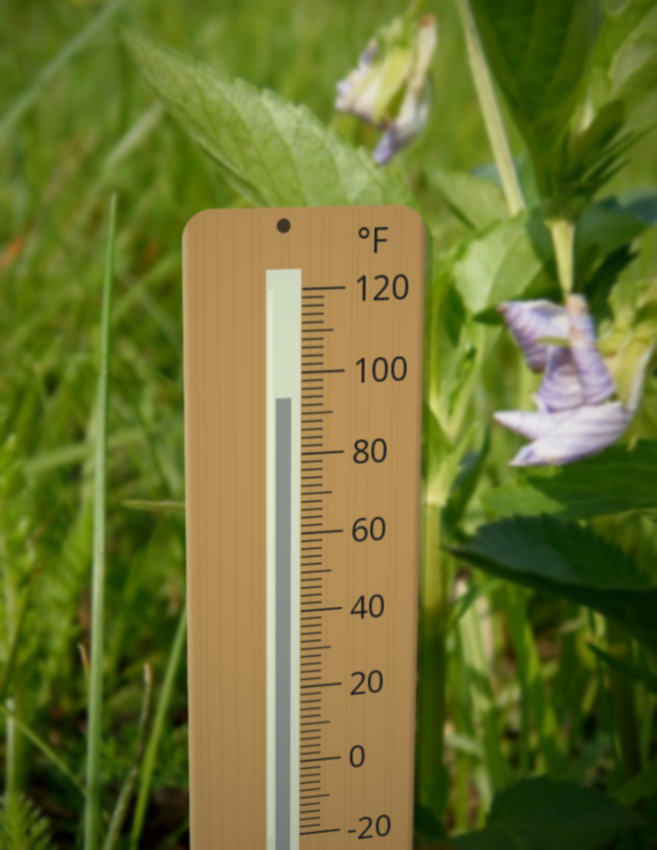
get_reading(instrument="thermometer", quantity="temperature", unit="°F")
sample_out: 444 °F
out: 94 °F
